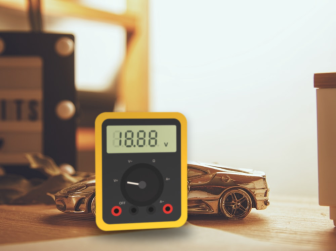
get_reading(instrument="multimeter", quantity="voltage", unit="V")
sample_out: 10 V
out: 18.88 V
